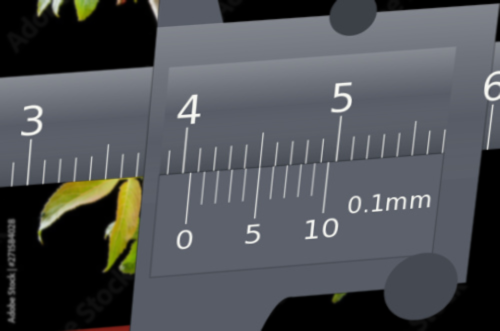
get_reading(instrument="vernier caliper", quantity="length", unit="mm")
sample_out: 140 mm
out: 40.5 mm
